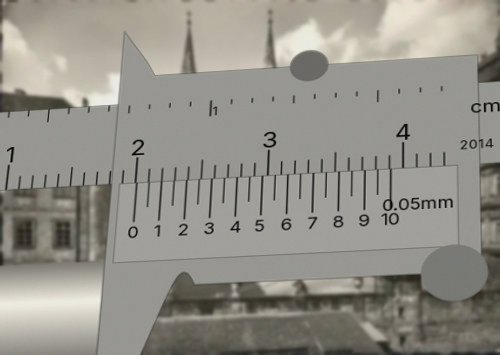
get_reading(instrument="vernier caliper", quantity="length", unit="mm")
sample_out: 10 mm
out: 20.1 mm
